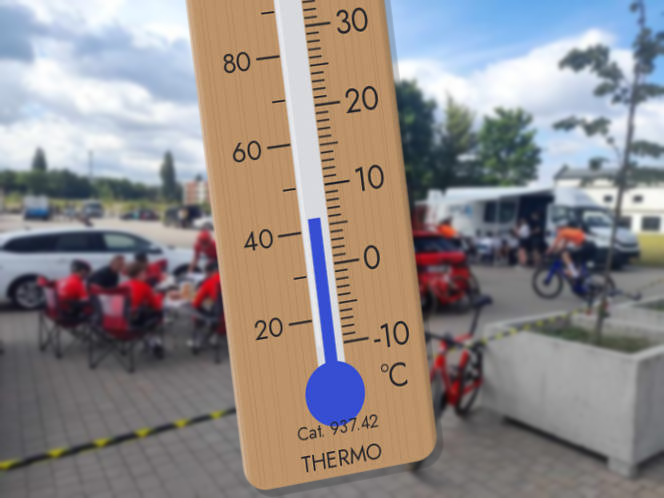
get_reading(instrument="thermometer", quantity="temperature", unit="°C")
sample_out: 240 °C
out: 6 °C
